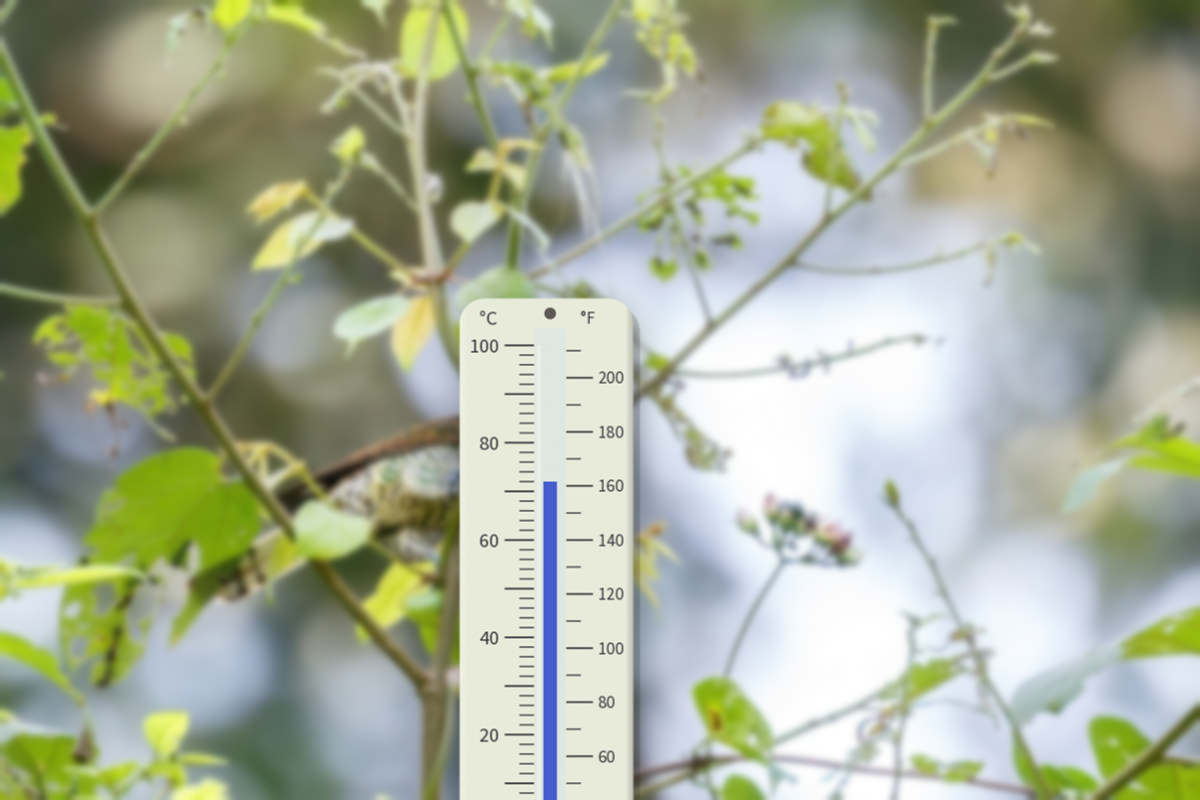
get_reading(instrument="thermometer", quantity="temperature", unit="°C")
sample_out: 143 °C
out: 72 °C
